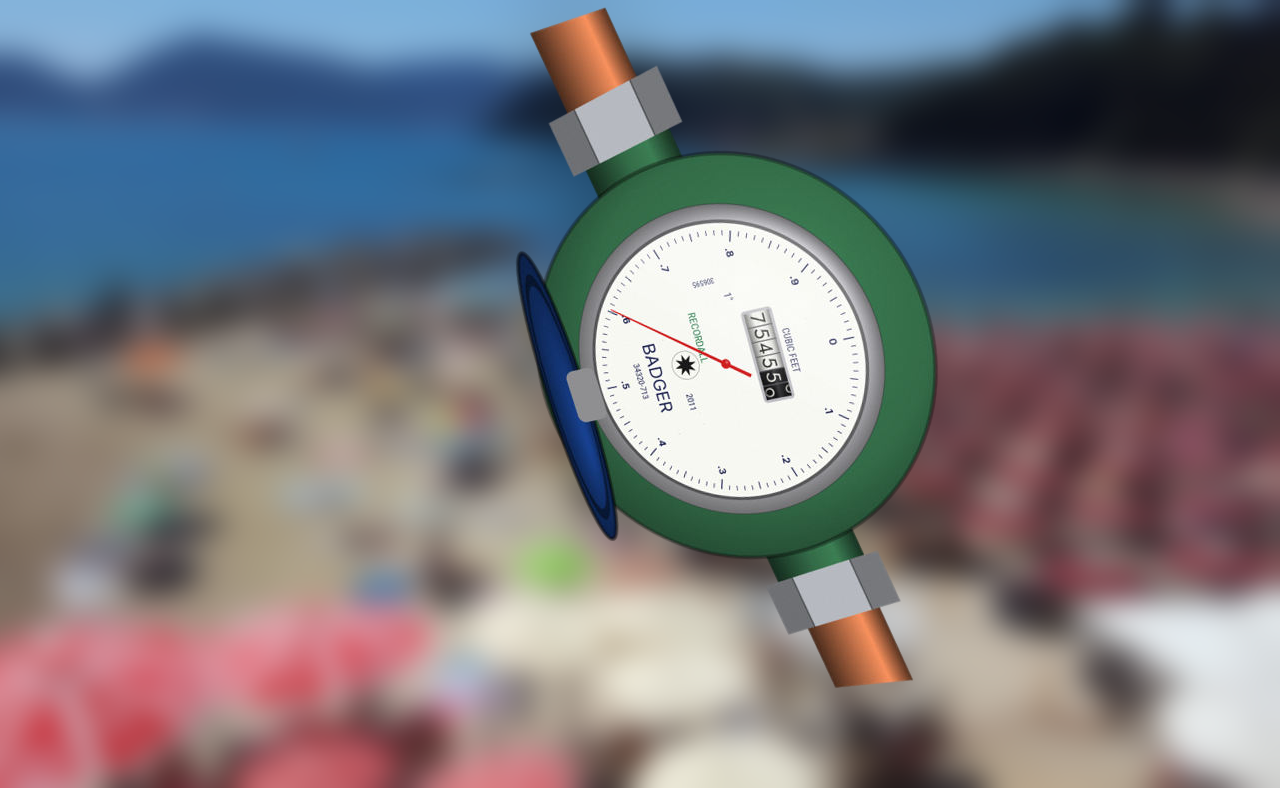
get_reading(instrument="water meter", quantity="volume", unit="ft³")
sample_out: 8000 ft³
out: 754558.60 ft³
